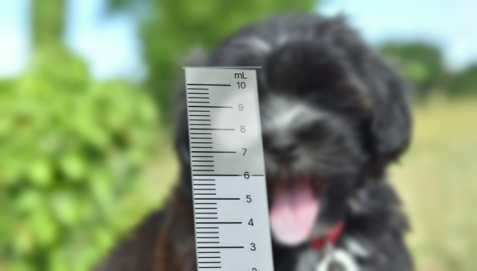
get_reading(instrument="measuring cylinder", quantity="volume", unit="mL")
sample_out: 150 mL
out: 6 mL
